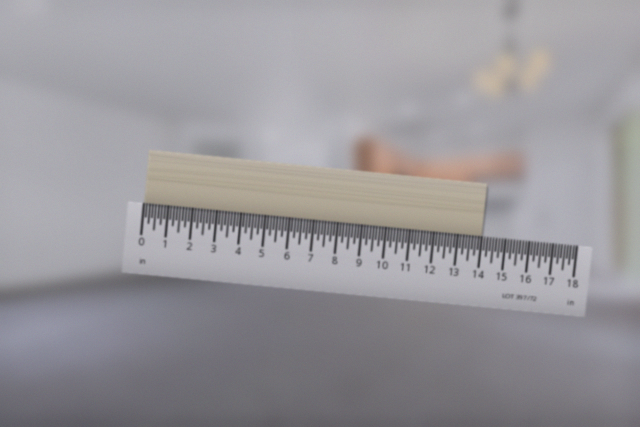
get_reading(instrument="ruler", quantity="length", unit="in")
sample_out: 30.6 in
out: 14 in
